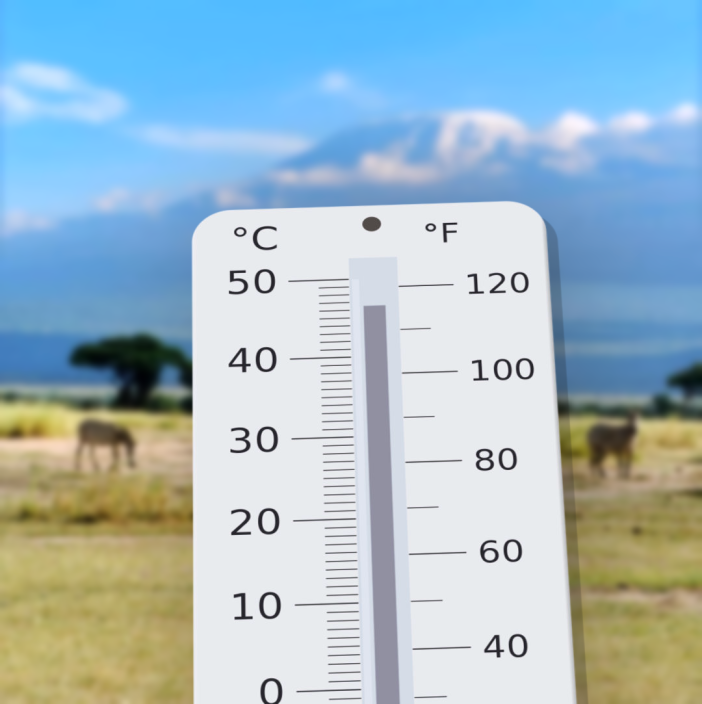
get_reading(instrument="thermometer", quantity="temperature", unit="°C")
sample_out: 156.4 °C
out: 46.5 °C
